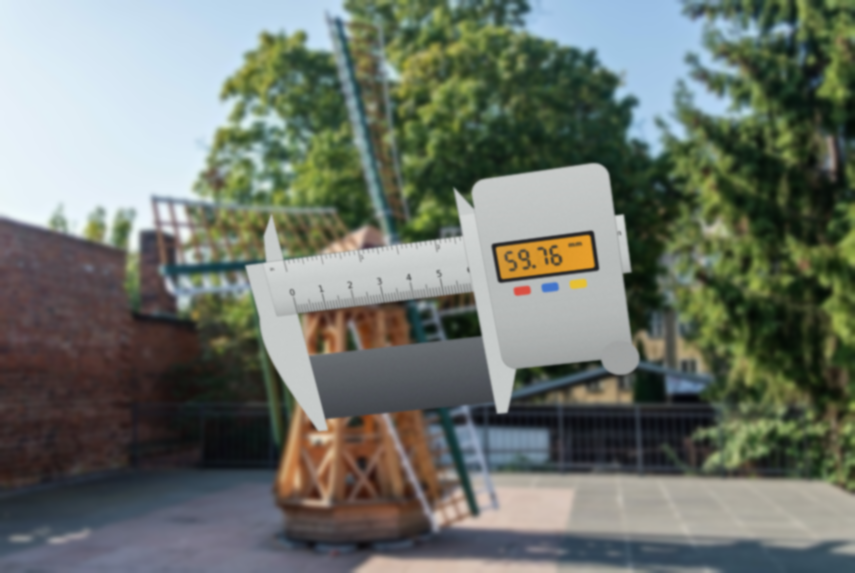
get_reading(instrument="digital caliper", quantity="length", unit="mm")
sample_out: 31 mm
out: 59.76 mm
